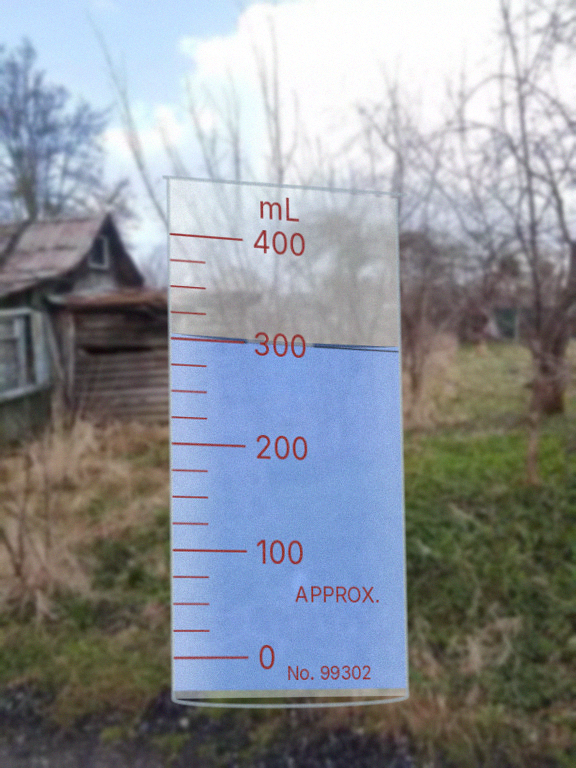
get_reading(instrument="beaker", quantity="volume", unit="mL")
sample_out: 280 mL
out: 300 mL
